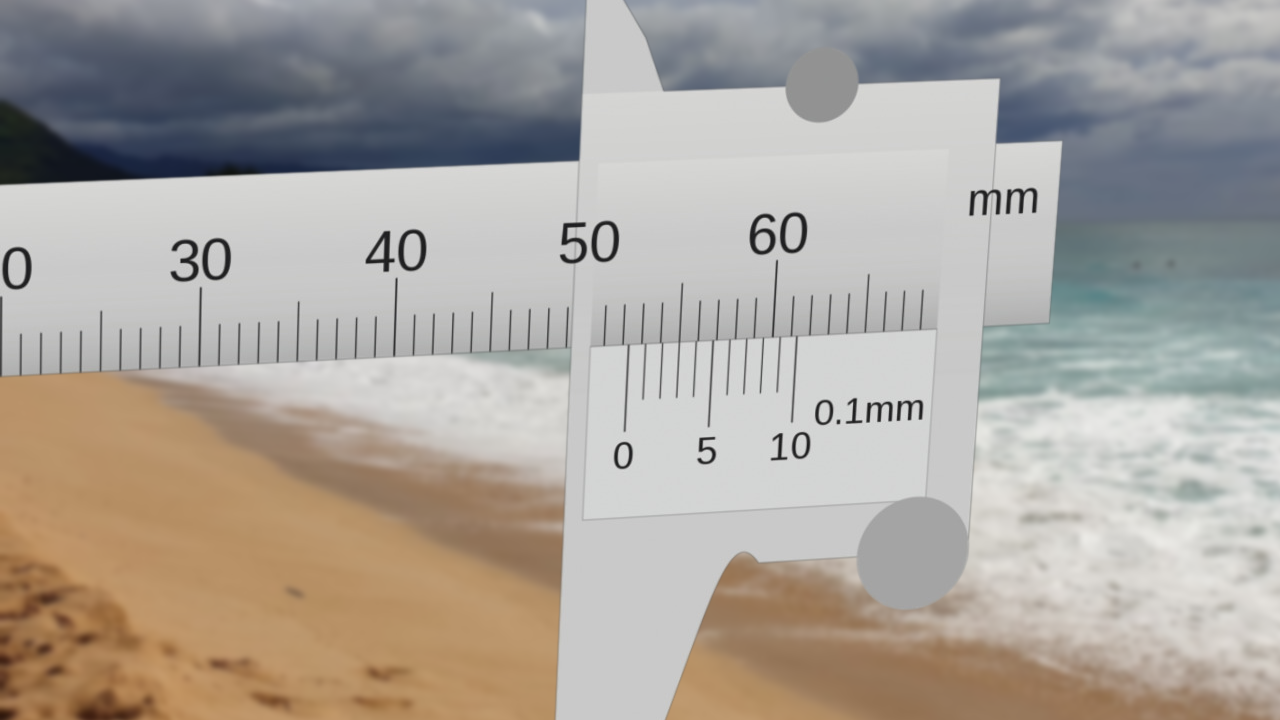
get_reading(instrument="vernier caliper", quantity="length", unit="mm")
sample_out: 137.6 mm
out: 52.3 mm
